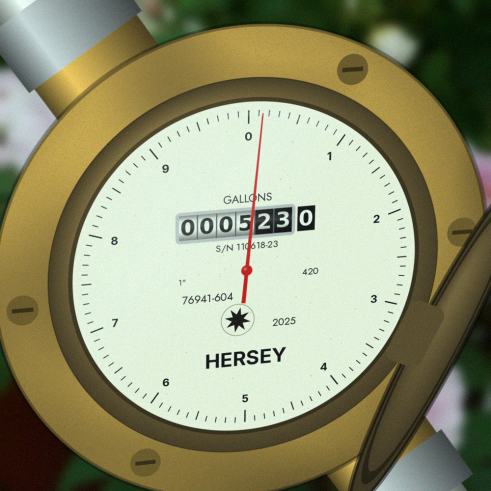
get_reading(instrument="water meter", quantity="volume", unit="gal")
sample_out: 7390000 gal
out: 5230.1 gal
